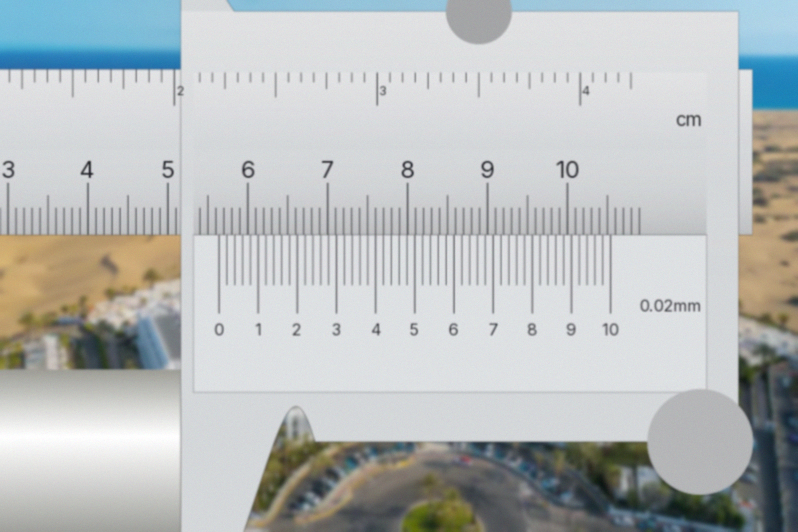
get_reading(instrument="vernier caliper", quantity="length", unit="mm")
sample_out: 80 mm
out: 56.4 mm
